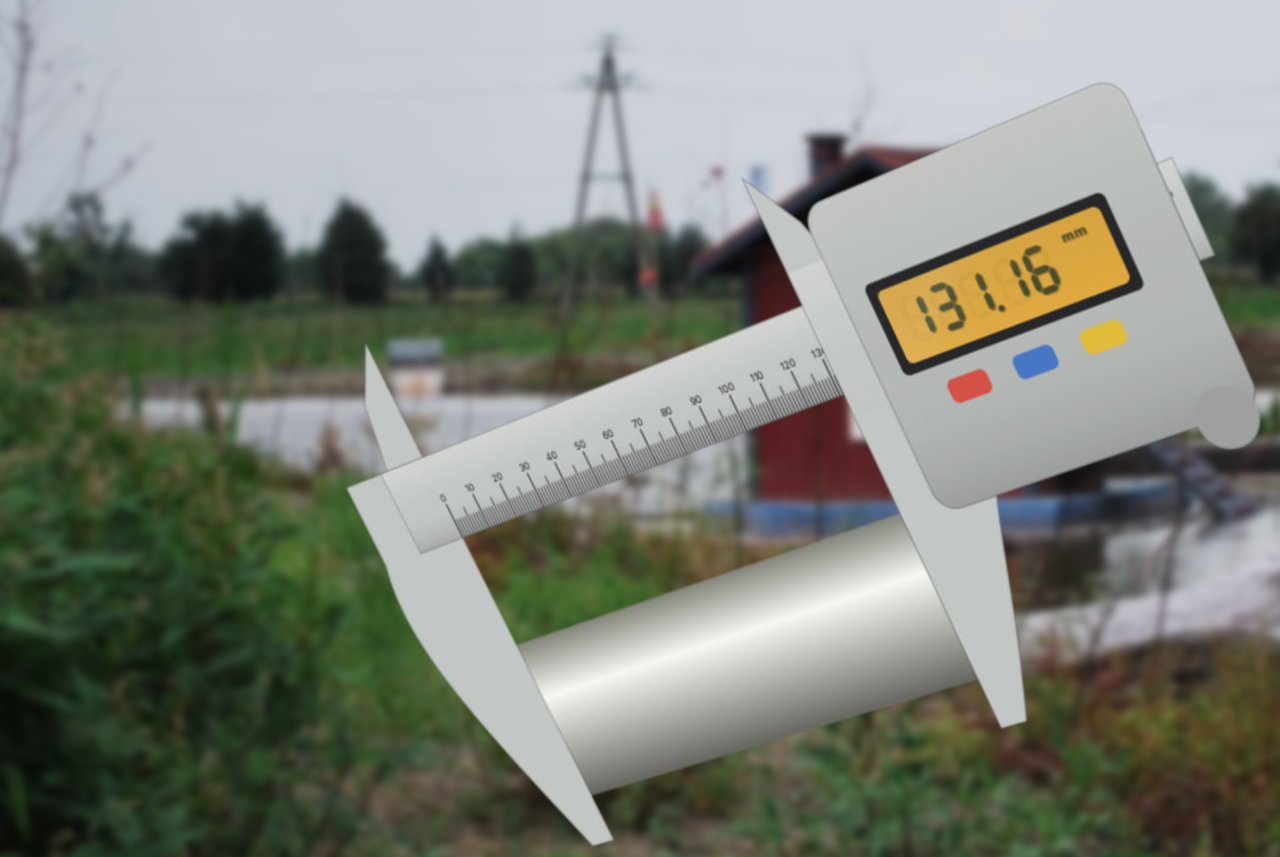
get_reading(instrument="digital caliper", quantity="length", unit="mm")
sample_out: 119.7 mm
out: 131.16 mm
